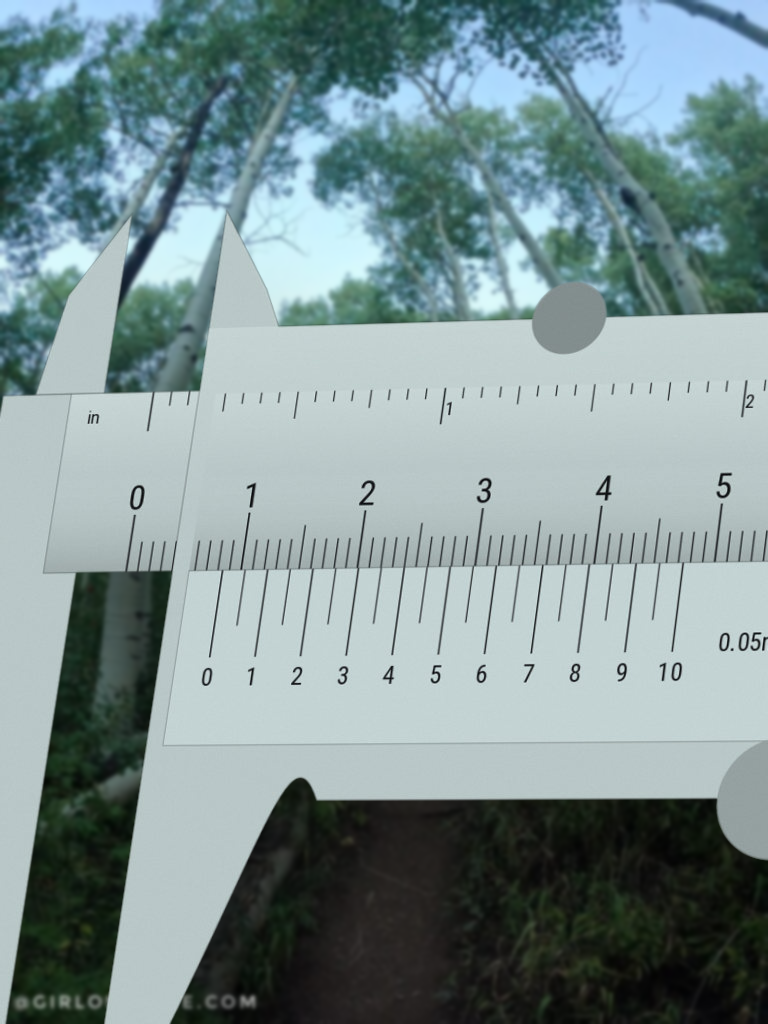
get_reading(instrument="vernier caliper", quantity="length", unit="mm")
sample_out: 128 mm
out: 8.4 mm
